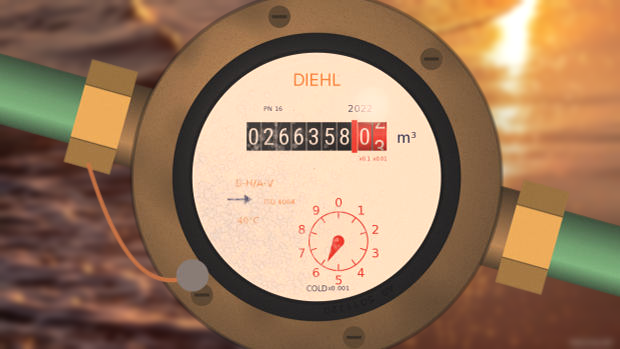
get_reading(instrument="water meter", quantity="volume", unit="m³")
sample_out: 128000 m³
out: 266358.025 m³
